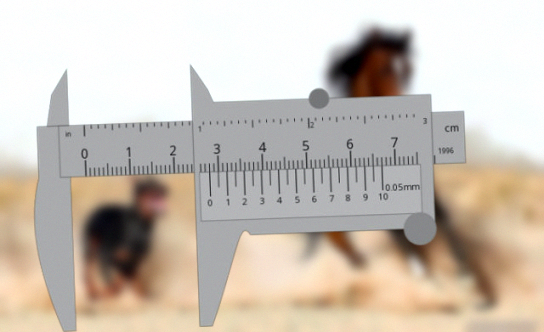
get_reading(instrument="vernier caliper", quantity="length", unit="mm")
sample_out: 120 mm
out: 28.0 mm
